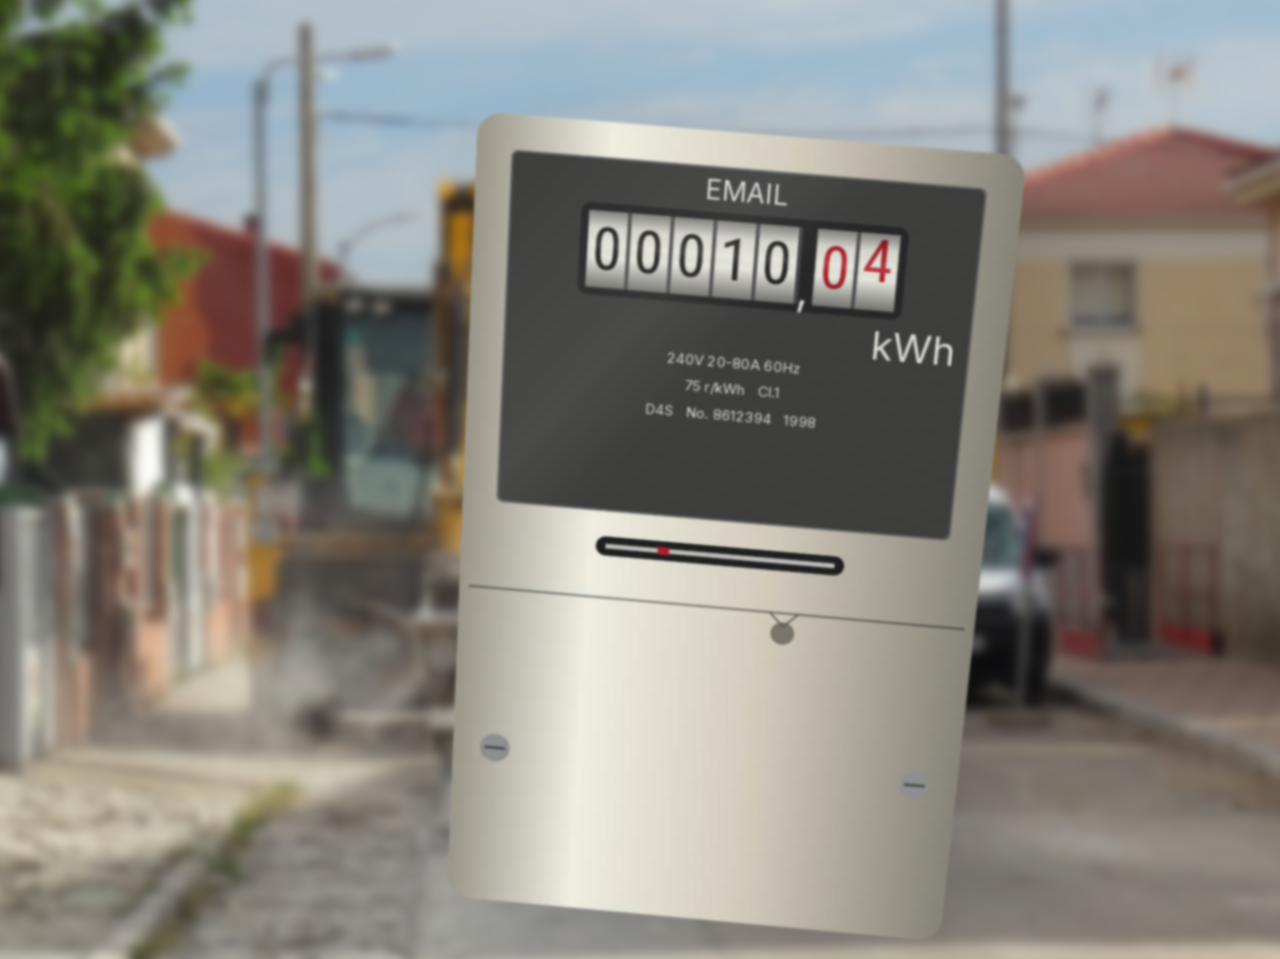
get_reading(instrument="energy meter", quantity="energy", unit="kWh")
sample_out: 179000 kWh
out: 10.04 kWh
